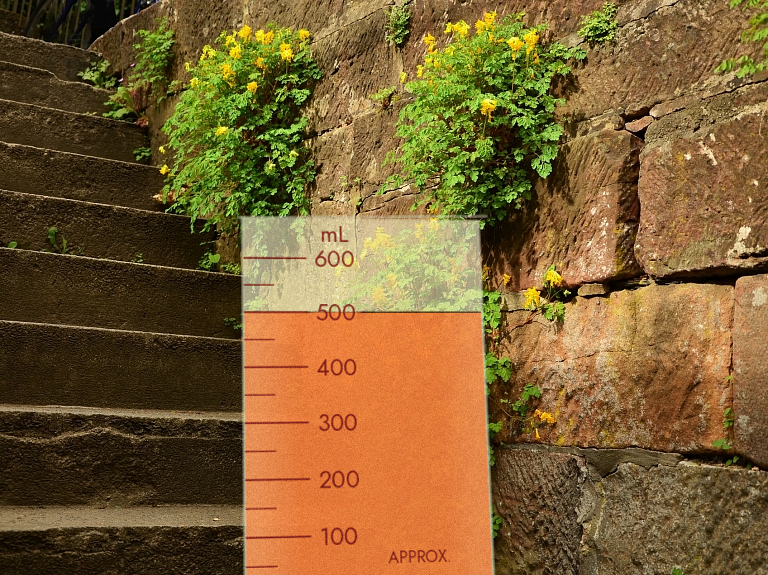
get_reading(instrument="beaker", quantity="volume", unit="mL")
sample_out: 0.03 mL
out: 500 mL
